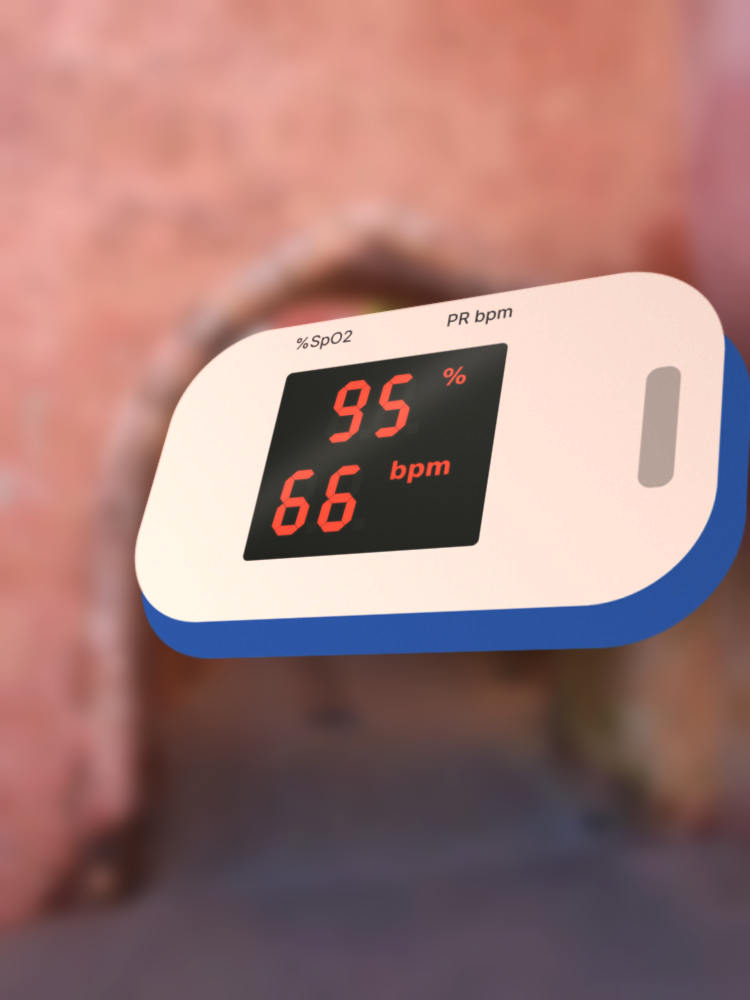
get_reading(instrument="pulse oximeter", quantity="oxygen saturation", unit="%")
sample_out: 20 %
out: 95 %
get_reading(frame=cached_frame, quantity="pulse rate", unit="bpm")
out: 66 bpm
